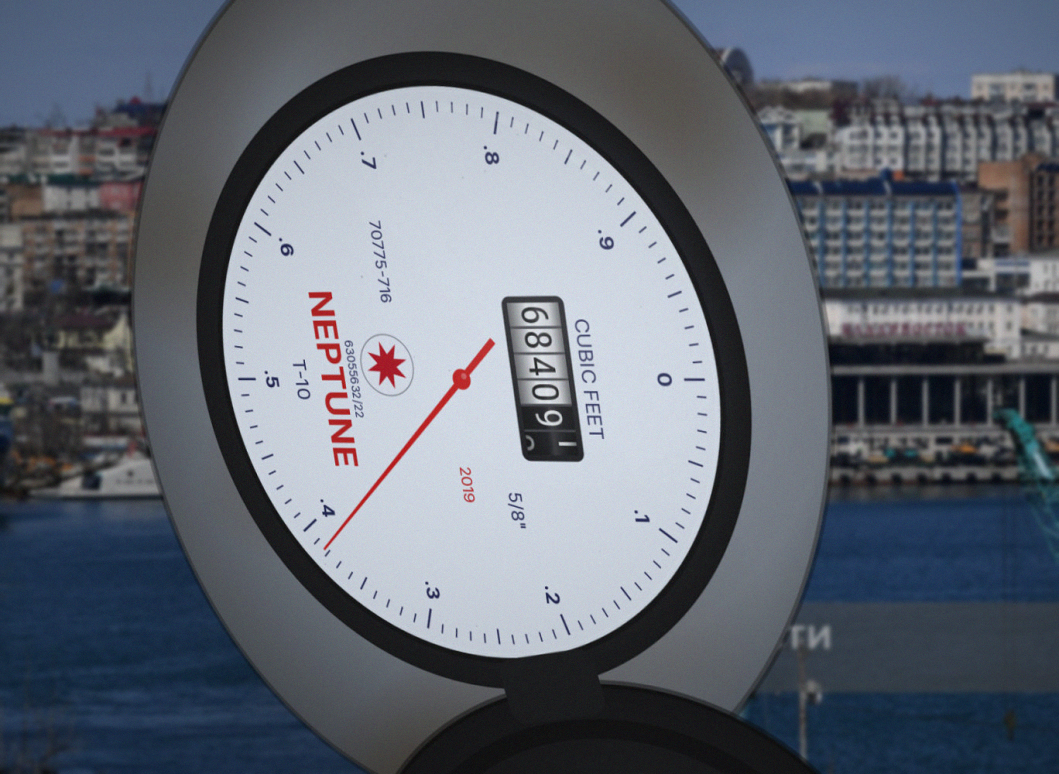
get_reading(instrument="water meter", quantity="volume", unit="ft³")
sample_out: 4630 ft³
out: 684091.38 ft³
